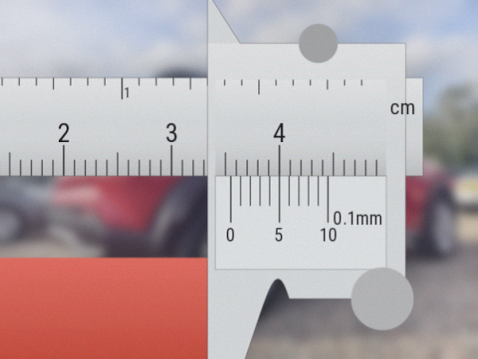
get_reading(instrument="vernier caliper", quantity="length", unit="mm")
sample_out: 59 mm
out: 35.5 mm
